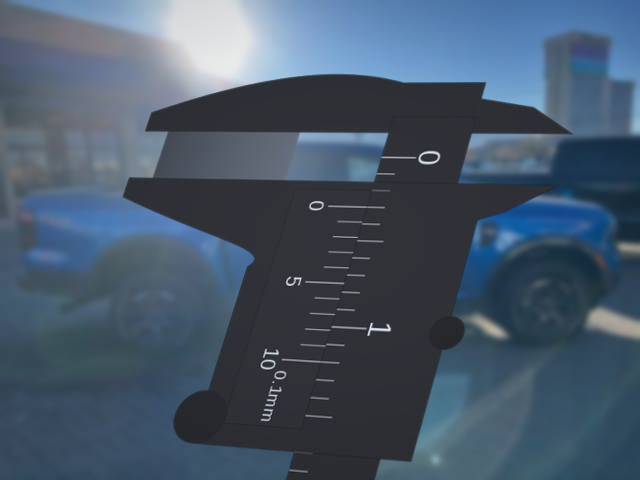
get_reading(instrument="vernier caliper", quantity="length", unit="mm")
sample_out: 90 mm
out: 3.0 mm
